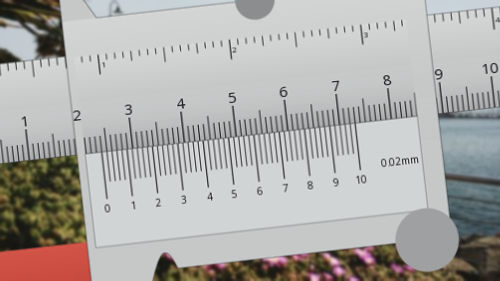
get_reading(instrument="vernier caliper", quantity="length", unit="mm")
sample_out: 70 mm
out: 24.0 mm
